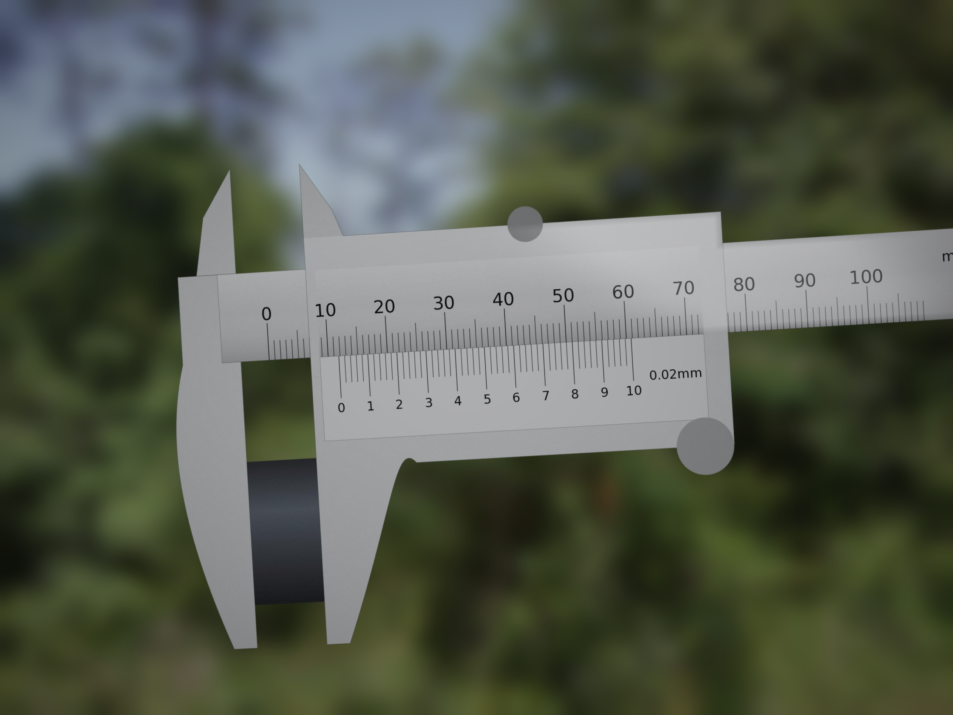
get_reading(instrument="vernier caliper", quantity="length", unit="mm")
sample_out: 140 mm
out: 11.8 mm
